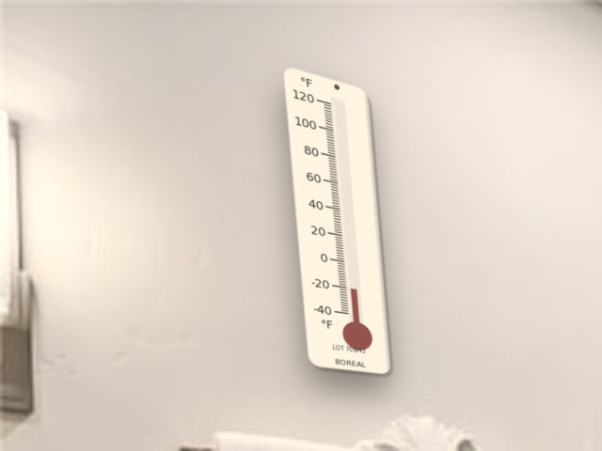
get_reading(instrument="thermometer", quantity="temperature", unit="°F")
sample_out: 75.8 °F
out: -20 °F
